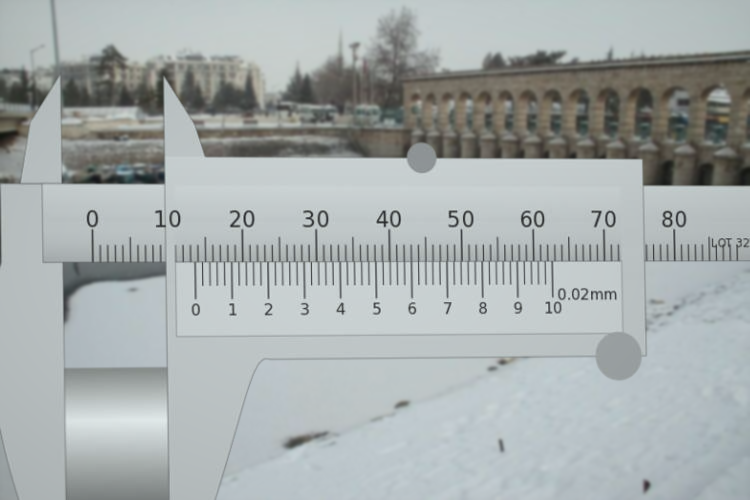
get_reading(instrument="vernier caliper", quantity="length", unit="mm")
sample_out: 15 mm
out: 13.6 mm
